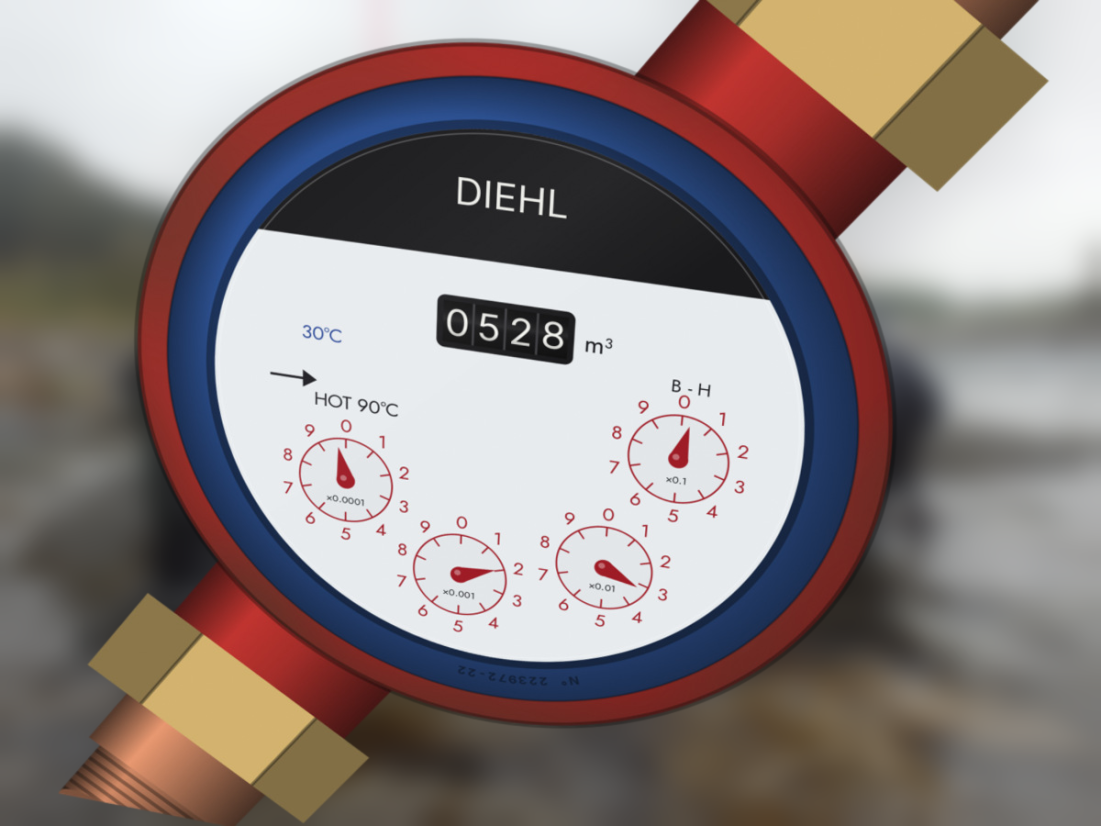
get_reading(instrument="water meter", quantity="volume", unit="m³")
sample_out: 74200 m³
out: 528.0319 m³
